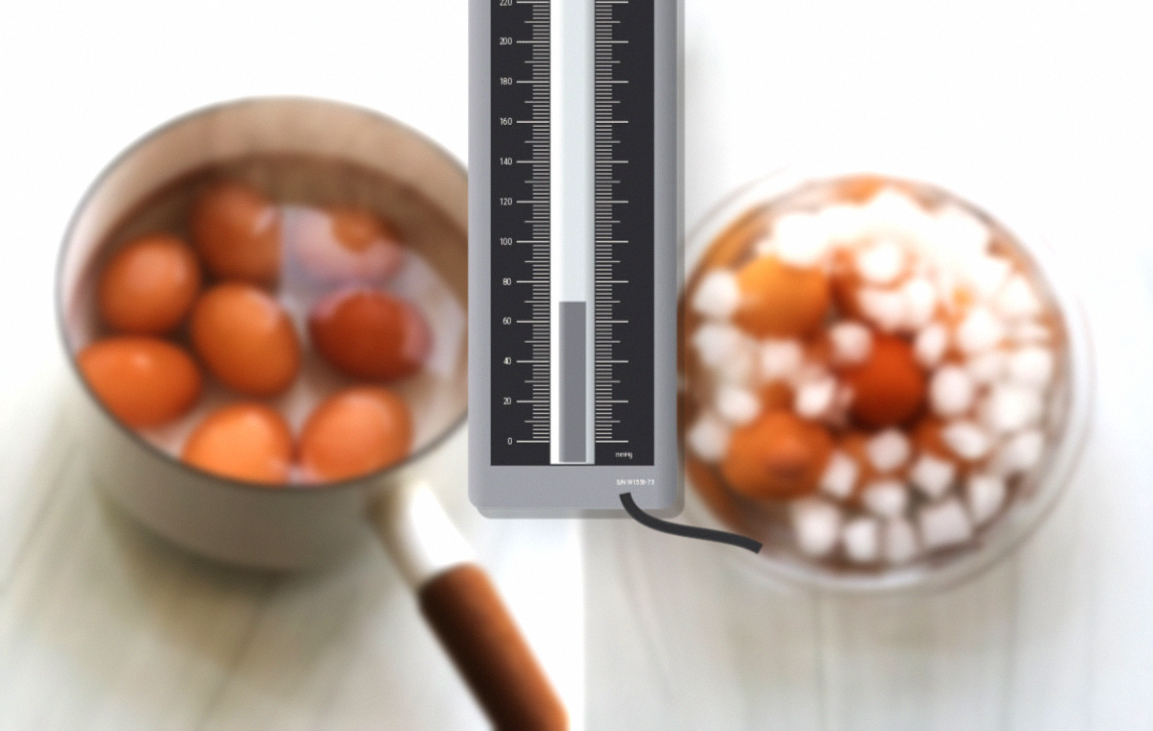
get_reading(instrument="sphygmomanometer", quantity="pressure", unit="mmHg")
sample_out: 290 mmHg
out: 70 mmHg
